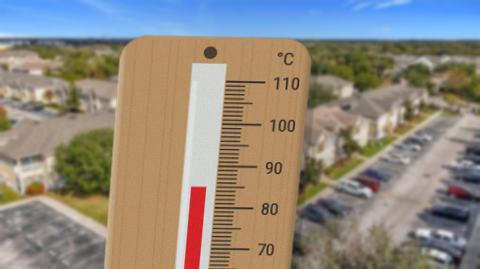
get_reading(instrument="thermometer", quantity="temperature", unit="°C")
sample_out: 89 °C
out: 85 °C
